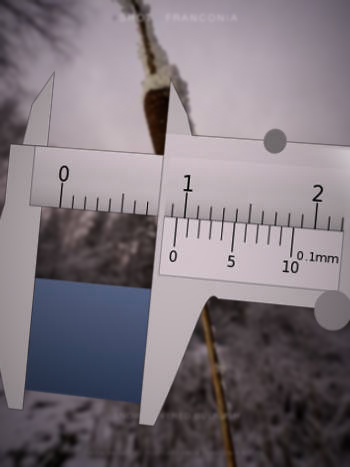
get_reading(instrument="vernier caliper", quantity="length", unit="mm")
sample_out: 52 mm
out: 9.4 mm
